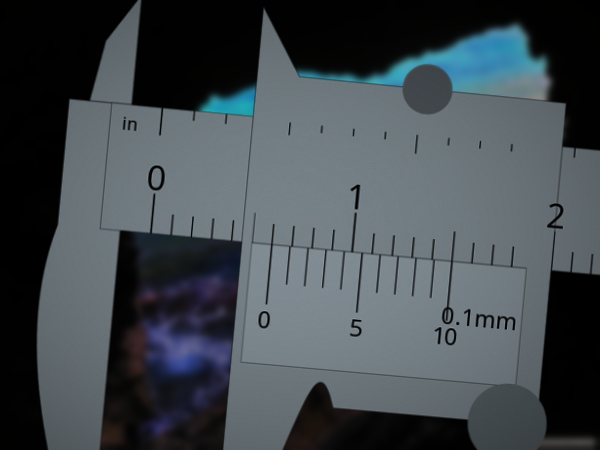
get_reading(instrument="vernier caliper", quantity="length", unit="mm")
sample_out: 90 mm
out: 6.0 mm
